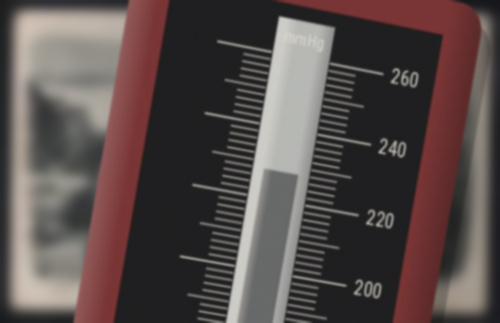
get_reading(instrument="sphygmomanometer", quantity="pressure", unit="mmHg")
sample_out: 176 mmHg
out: 228 mmHg
